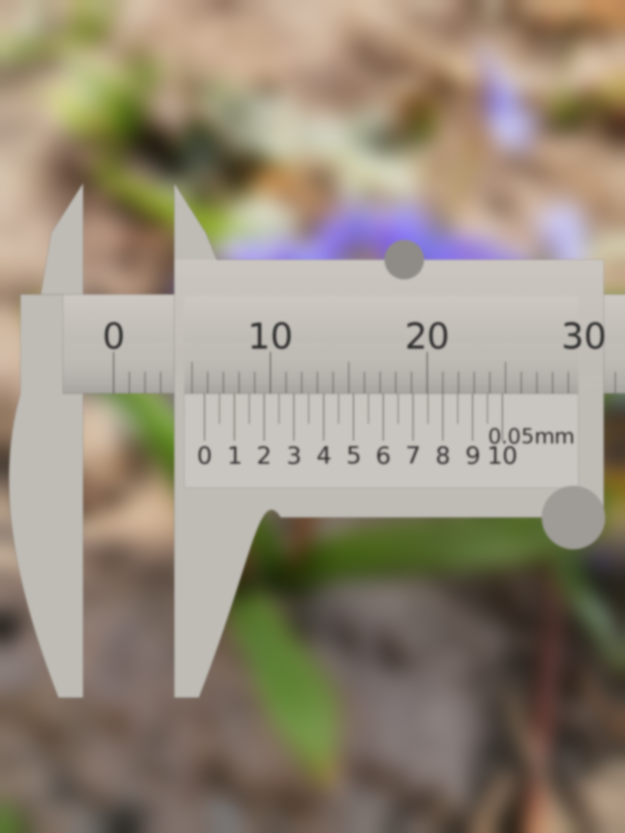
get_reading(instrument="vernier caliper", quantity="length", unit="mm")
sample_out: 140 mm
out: 5.8 mm
